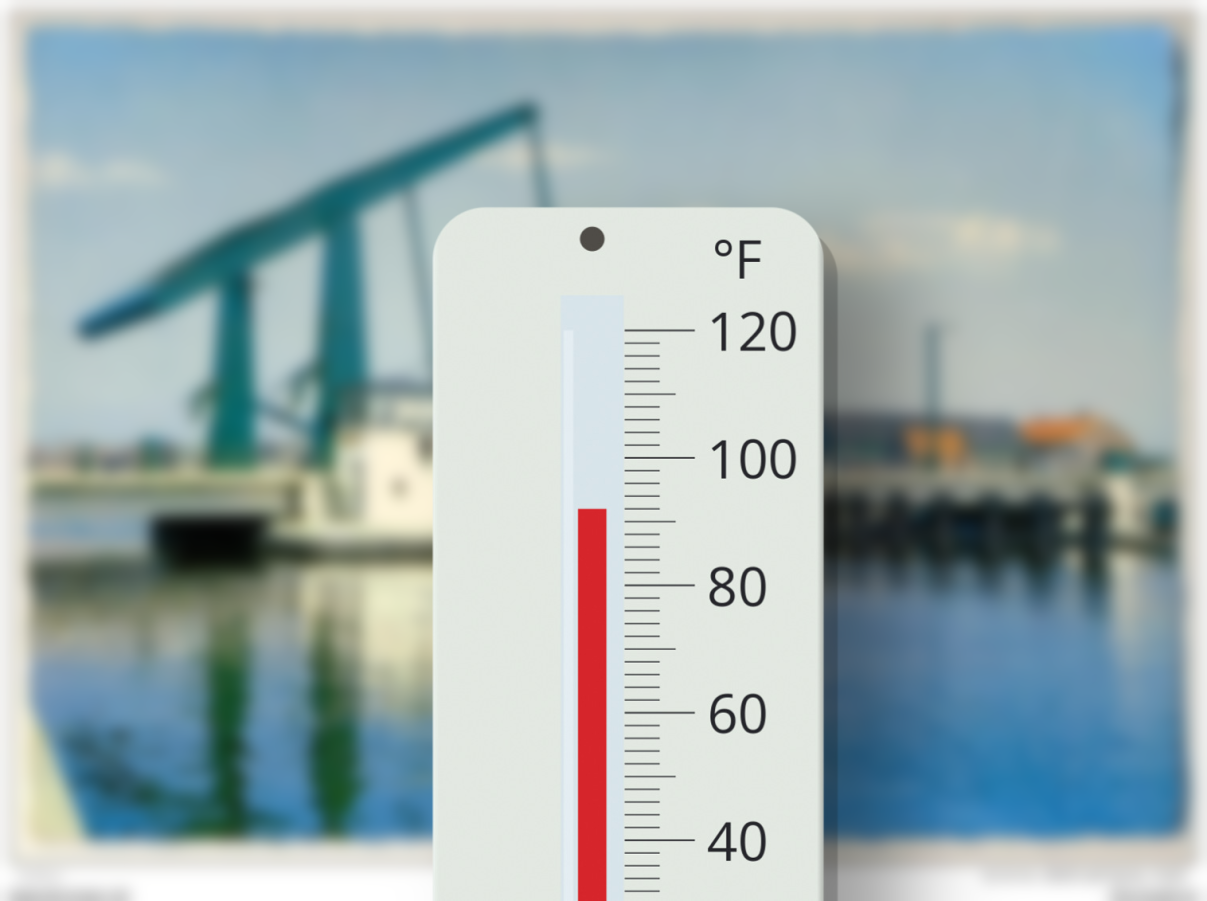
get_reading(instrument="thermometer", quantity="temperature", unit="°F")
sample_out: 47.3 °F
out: 92 °F
